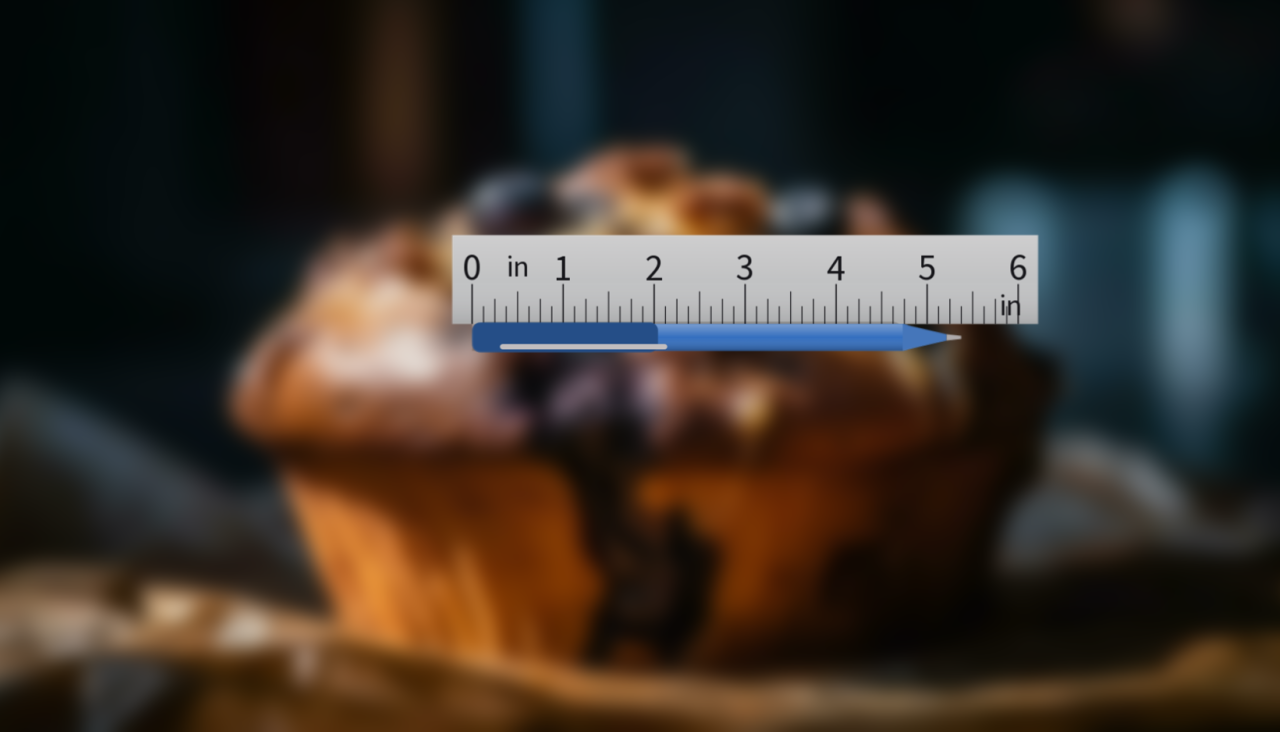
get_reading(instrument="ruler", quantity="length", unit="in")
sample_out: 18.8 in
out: 5.375 in
